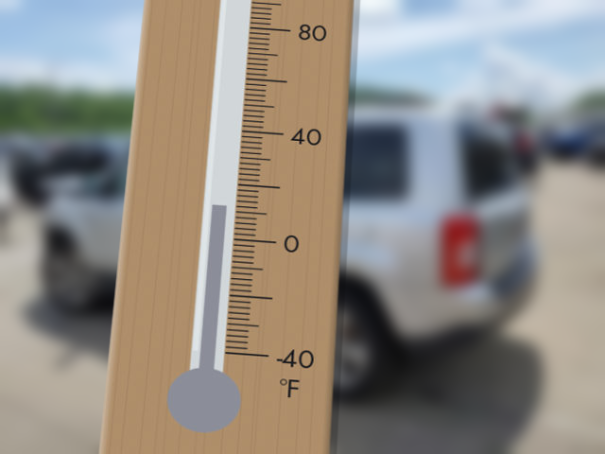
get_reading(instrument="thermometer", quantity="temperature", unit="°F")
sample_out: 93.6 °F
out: 12 °F
